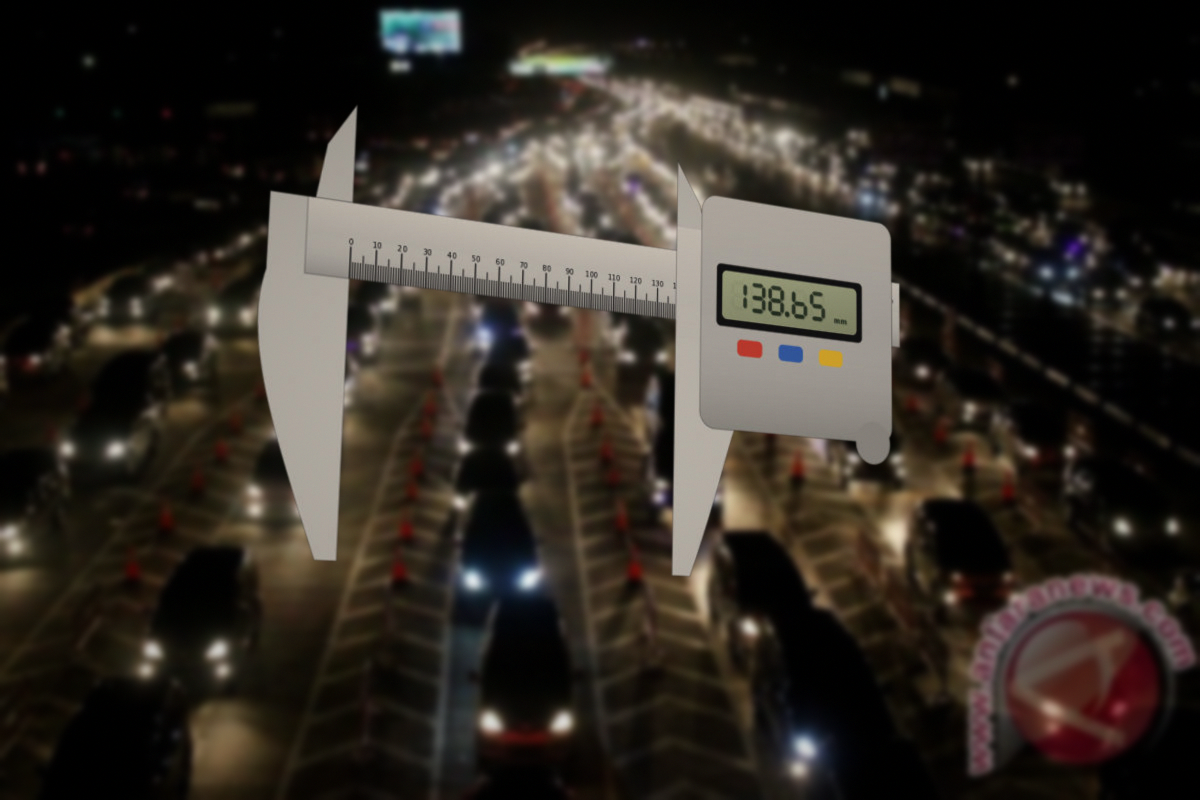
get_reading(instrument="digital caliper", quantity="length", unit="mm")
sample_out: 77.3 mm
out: 138.65 mm
